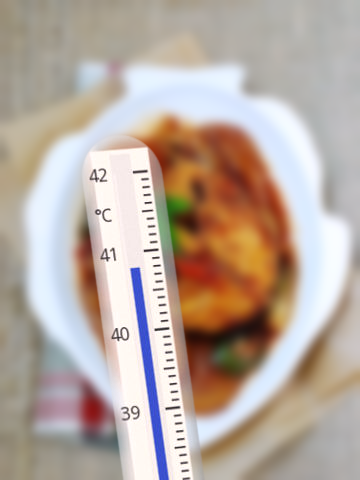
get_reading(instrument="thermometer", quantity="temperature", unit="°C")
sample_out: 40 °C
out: 40.8 °C
